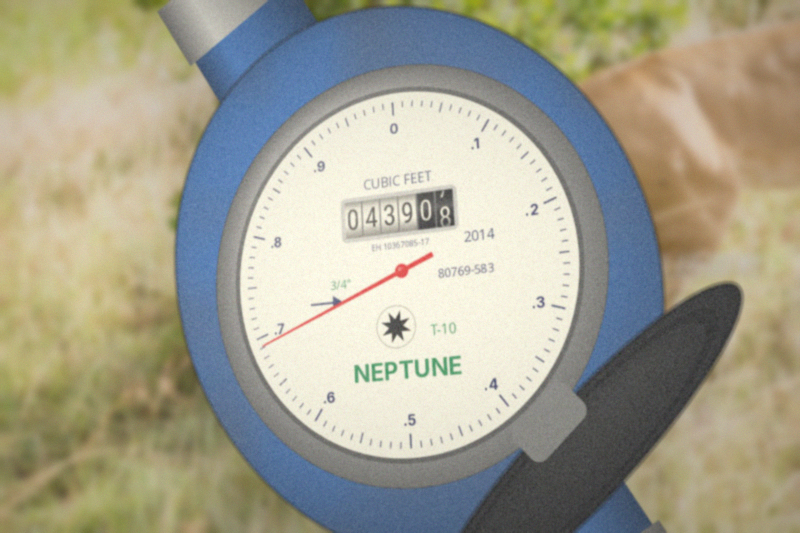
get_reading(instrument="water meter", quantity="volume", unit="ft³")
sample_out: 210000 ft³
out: 43907.69 ft³
